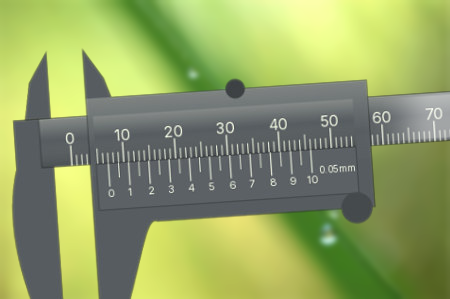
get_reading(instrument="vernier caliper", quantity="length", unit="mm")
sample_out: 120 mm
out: 7.0 mm
